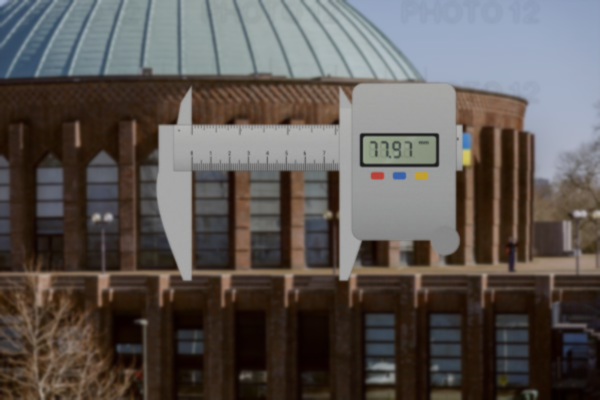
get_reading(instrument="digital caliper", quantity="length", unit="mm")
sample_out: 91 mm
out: 77.97 mm
